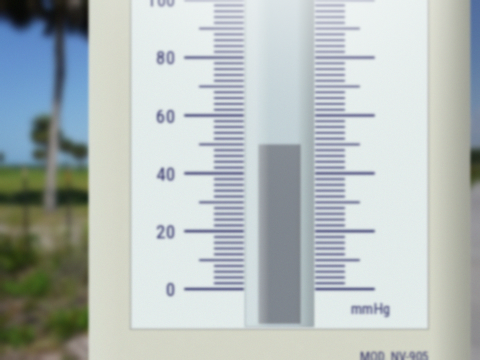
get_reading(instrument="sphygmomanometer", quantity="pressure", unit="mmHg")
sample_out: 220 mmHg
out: 50 mmHg
